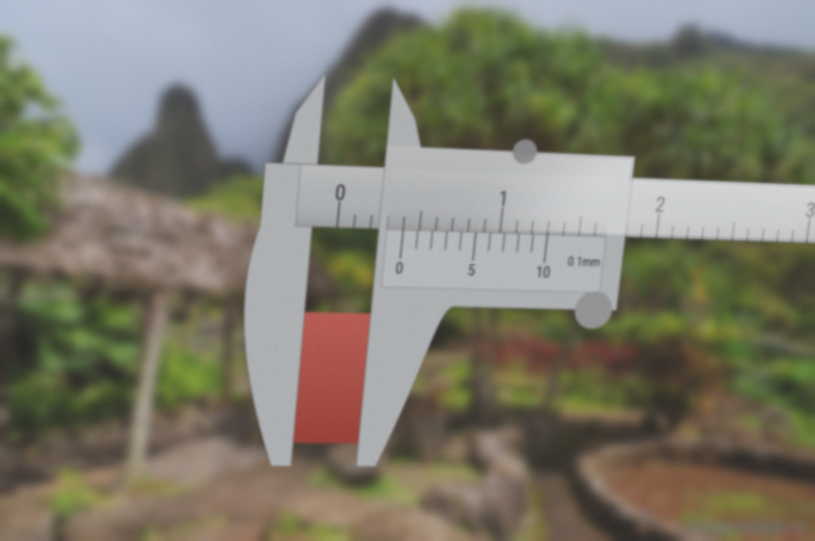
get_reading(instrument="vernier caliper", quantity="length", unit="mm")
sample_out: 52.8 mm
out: 4.0 mm
